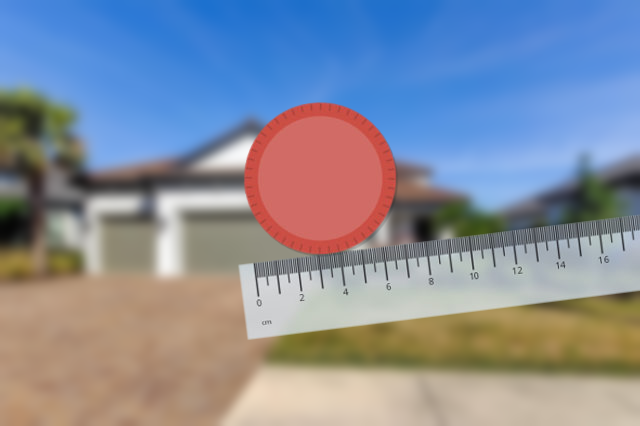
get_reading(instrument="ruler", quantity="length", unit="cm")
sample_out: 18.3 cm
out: 7 cm
